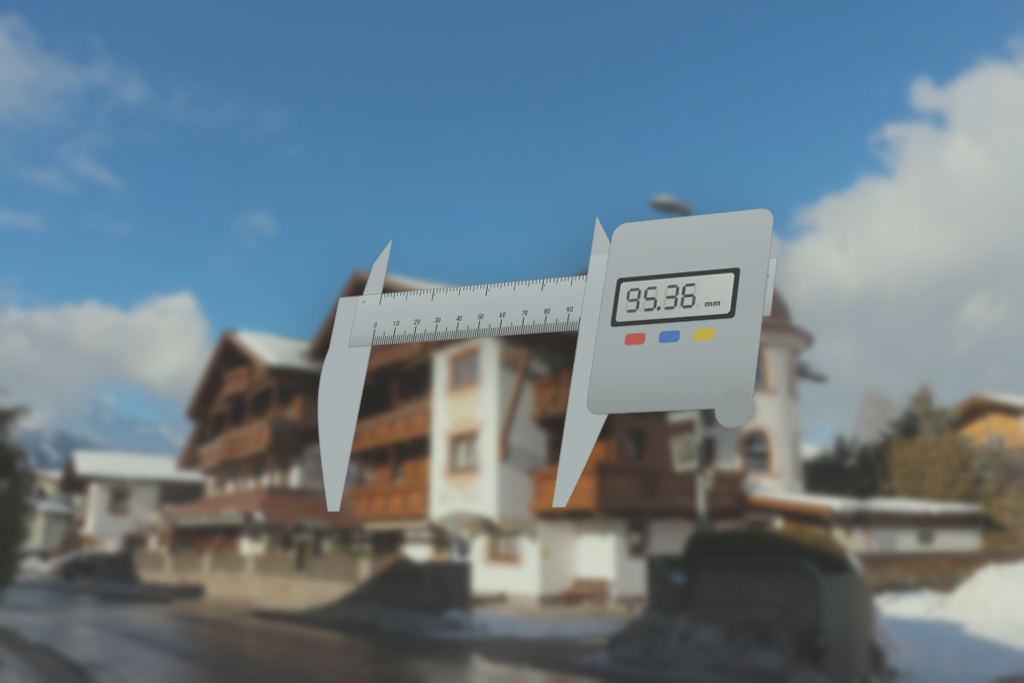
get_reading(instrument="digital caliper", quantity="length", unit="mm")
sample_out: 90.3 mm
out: 95.36 mm
